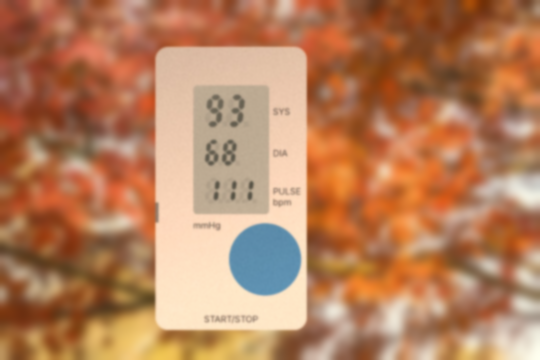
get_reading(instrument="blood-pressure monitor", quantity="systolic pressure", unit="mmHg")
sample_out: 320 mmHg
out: 93 mmHg
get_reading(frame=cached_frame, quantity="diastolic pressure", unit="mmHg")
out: 68 mmHg
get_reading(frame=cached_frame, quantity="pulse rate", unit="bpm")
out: 111 bpm
